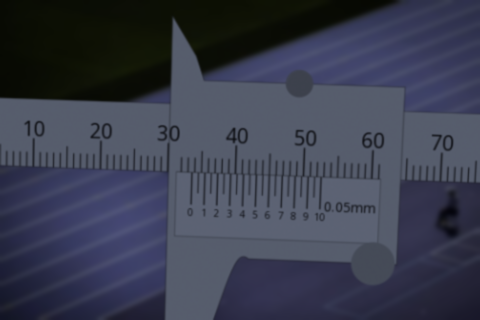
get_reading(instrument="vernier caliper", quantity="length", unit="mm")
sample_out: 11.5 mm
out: 33.6 mm
